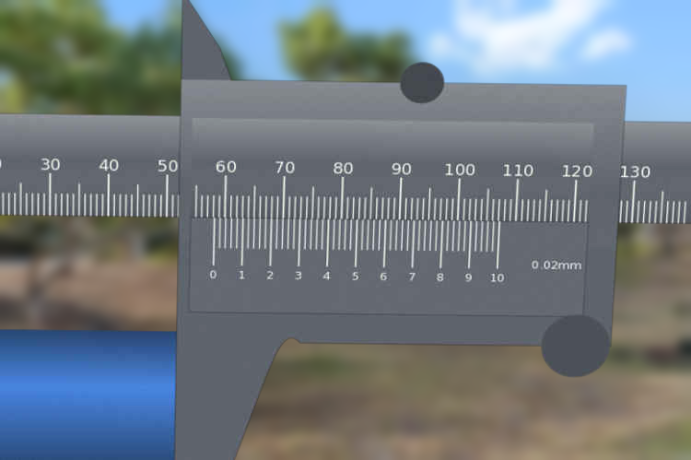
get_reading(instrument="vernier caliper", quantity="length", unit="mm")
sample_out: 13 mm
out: 58.2 mm
